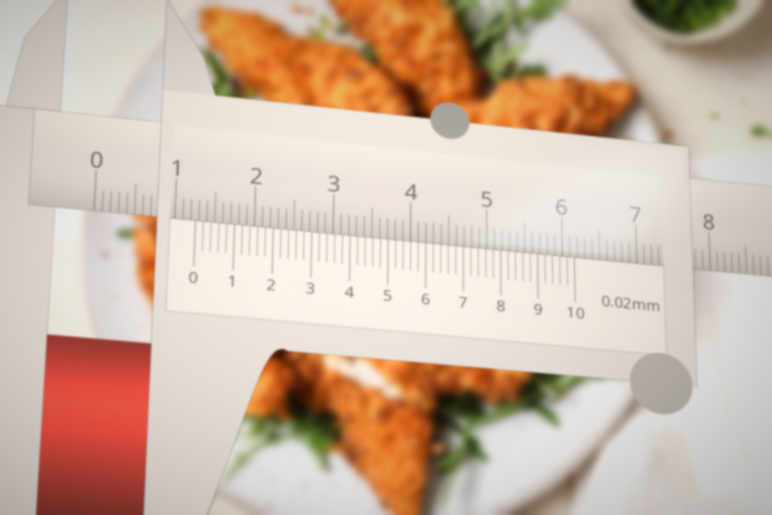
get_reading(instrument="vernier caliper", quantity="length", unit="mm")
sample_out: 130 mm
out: 12.6 mm
